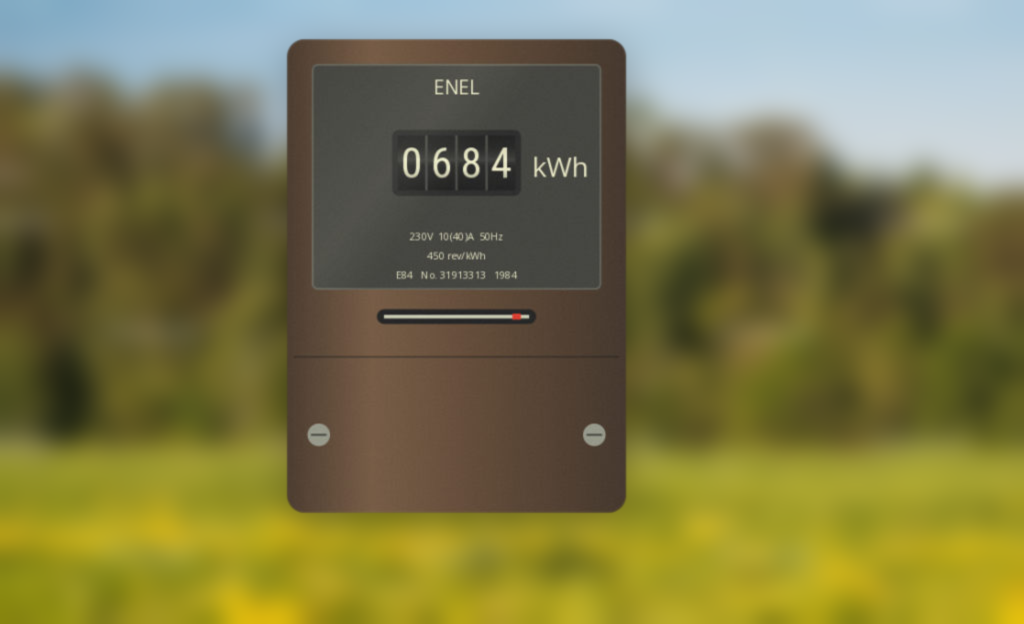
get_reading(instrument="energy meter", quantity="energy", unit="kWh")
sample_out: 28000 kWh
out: 684 kWh
